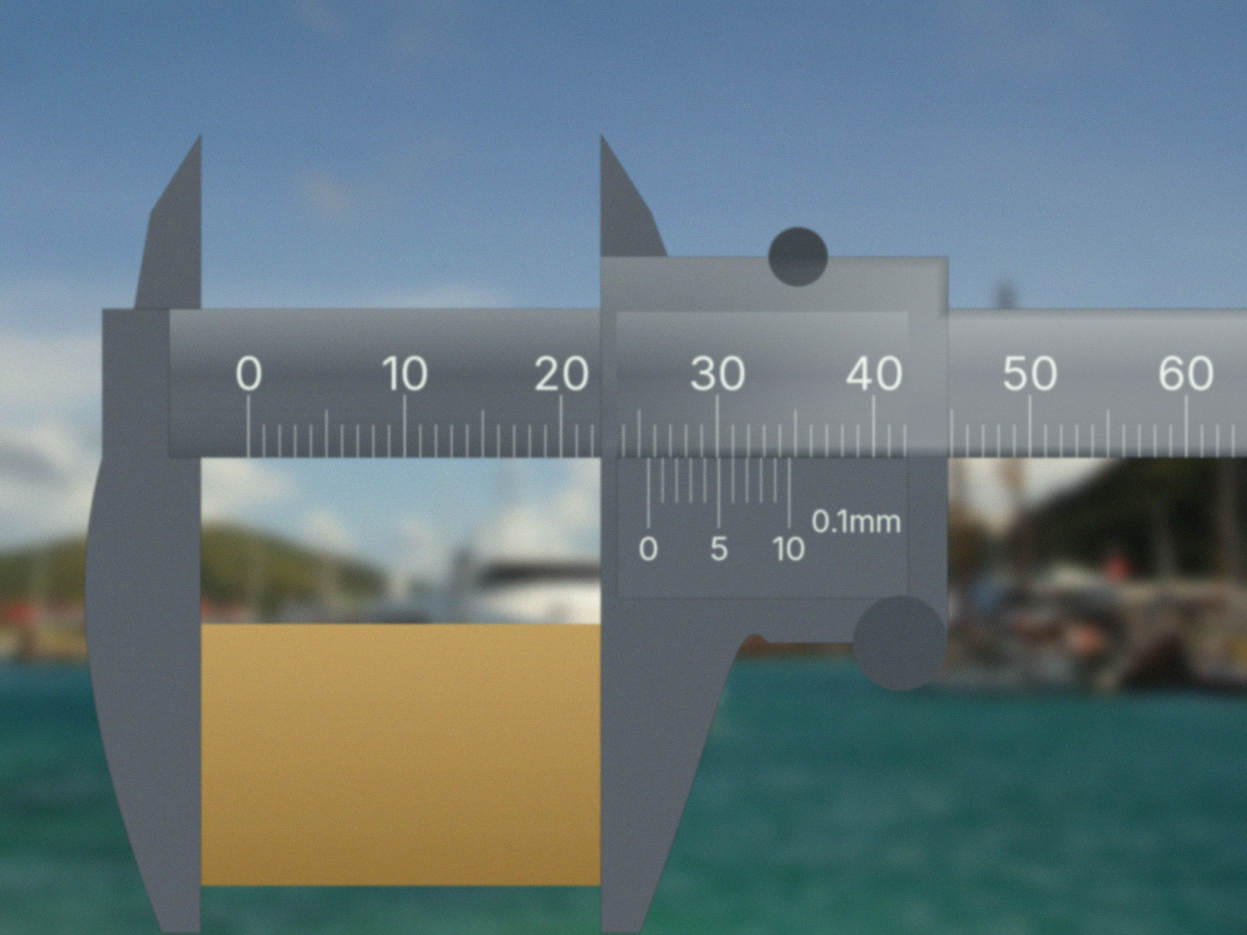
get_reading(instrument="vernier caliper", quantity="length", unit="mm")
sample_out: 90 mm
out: 25.6 mm
